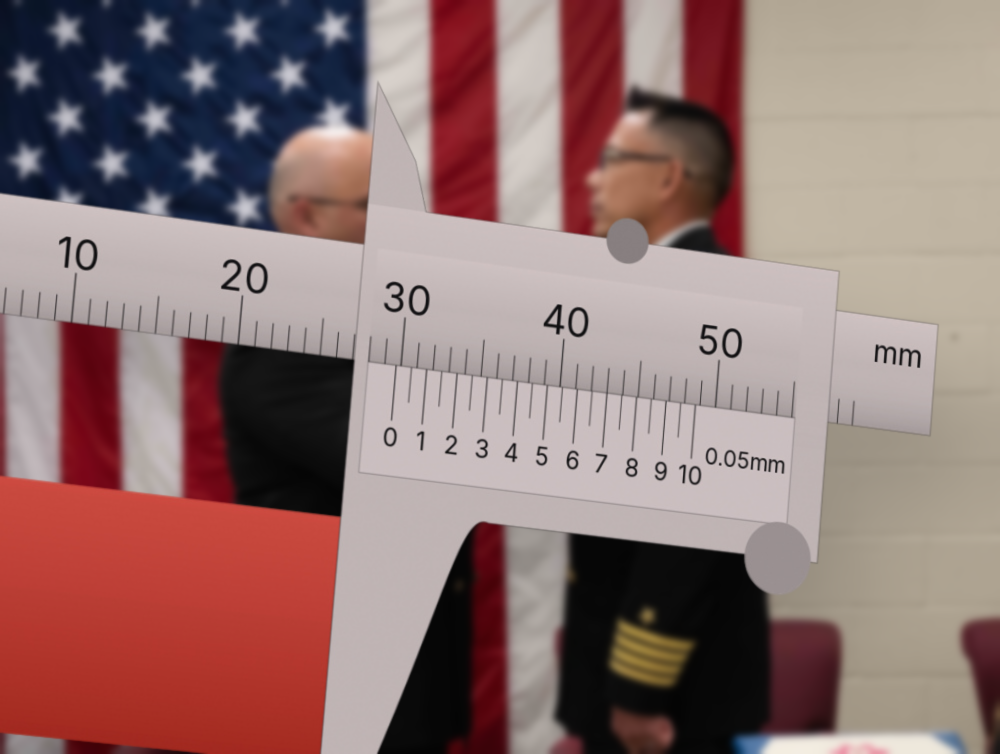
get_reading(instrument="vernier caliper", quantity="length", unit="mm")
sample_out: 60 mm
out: 29.7 mm
